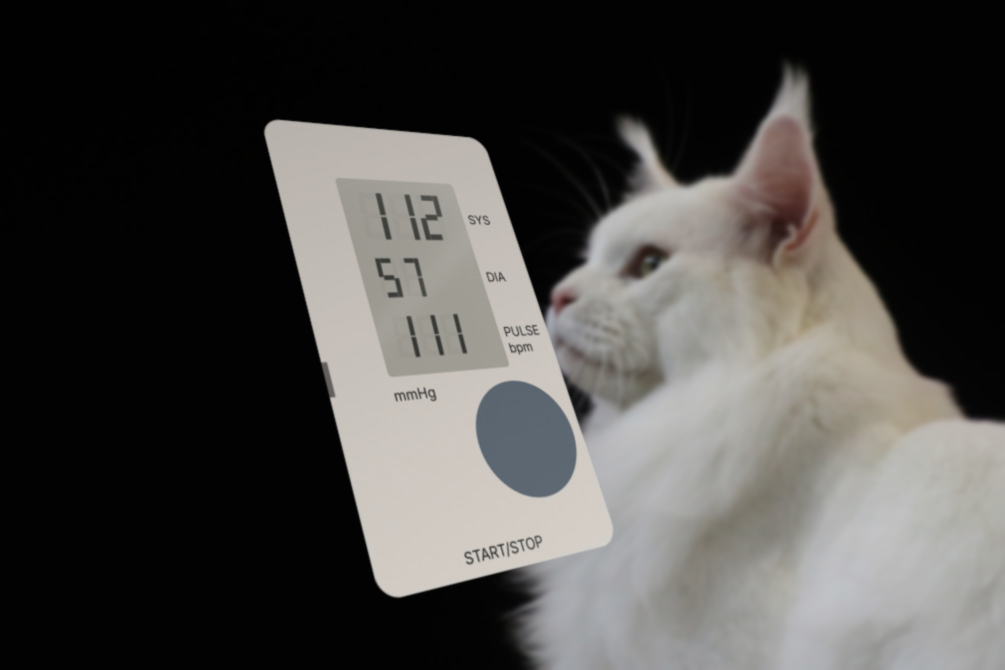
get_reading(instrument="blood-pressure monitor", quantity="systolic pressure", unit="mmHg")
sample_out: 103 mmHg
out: 112 mmHg
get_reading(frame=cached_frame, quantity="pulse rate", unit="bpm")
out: 111 bpm
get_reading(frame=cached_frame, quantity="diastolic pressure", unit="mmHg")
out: 57 mmHg
